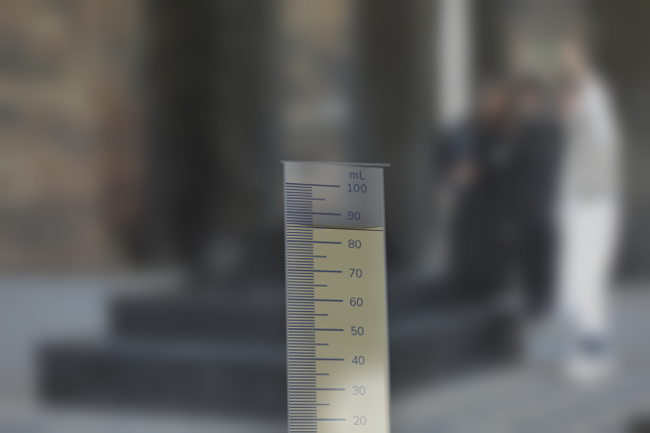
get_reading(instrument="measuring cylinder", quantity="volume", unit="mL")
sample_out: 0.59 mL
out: 85 mL
